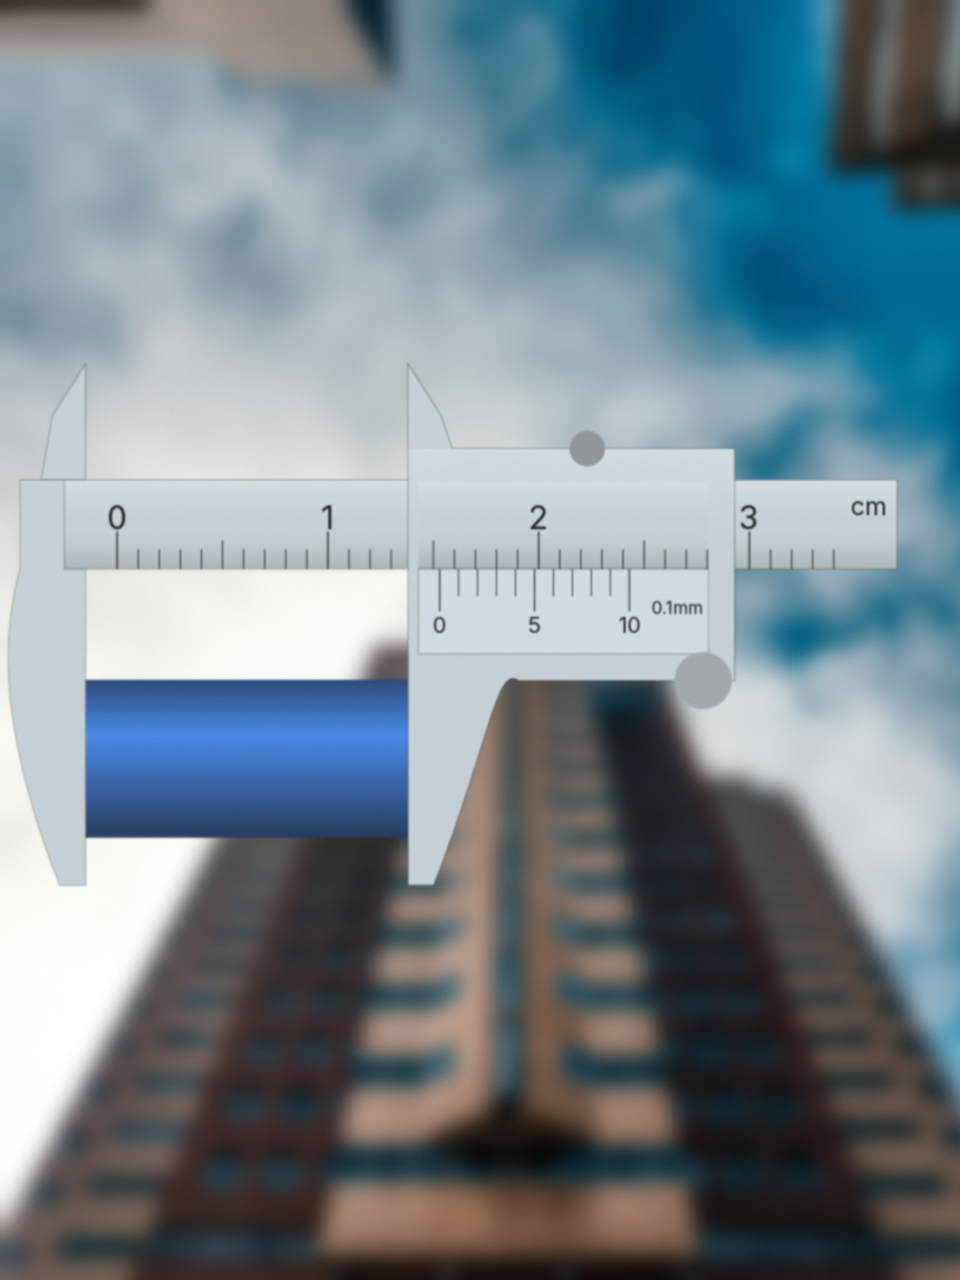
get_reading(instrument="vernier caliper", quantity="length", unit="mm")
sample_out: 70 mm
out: 15.3 mm
